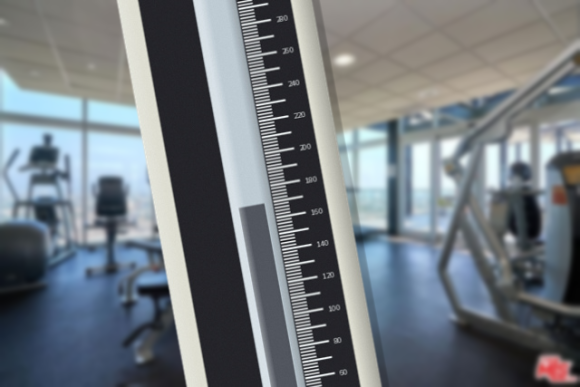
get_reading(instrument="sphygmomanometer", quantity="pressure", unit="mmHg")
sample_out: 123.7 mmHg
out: 170 mmHg
